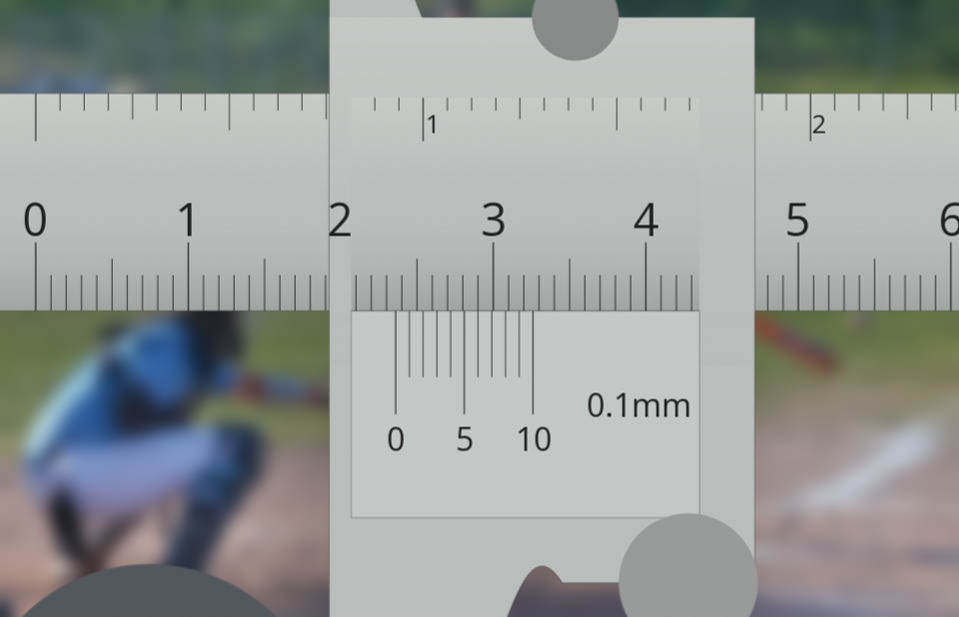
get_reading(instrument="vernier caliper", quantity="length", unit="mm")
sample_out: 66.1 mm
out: 23.6 mm
